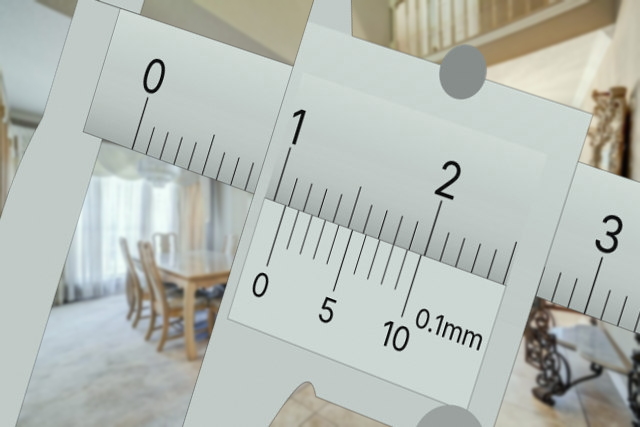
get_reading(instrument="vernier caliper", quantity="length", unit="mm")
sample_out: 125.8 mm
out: 10.8 mm
